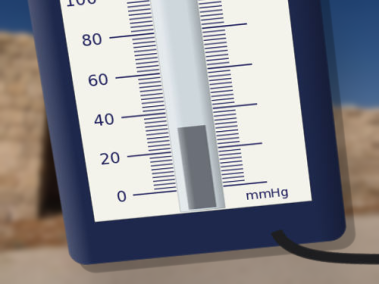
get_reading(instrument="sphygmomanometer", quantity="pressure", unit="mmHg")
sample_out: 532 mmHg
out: 32 mmHg
